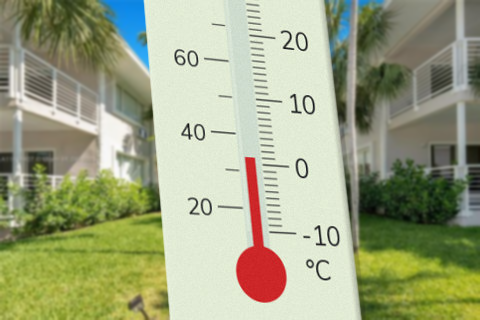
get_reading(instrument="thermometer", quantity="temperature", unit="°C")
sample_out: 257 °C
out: 1 °C
